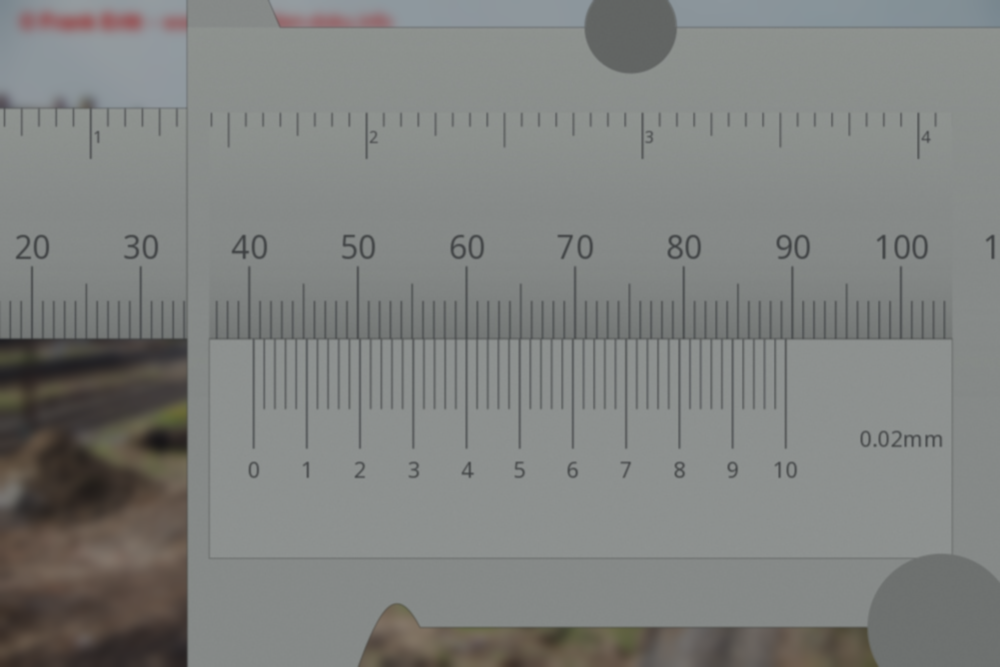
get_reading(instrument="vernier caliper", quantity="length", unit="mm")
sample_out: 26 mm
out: 40.4 mm
